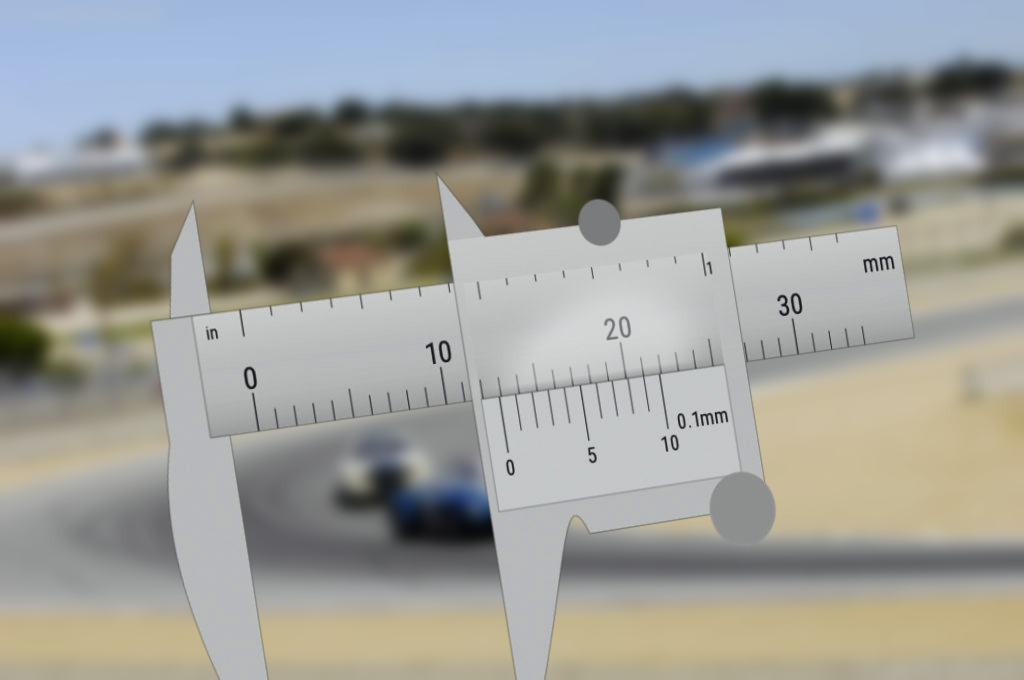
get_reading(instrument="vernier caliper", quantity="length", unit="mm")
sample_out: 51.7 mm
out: 12.9 mm
